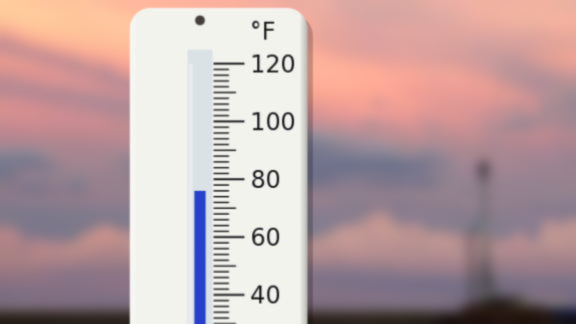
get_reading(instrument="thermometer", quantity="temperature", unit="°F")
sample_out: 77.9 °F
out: 76 °F
